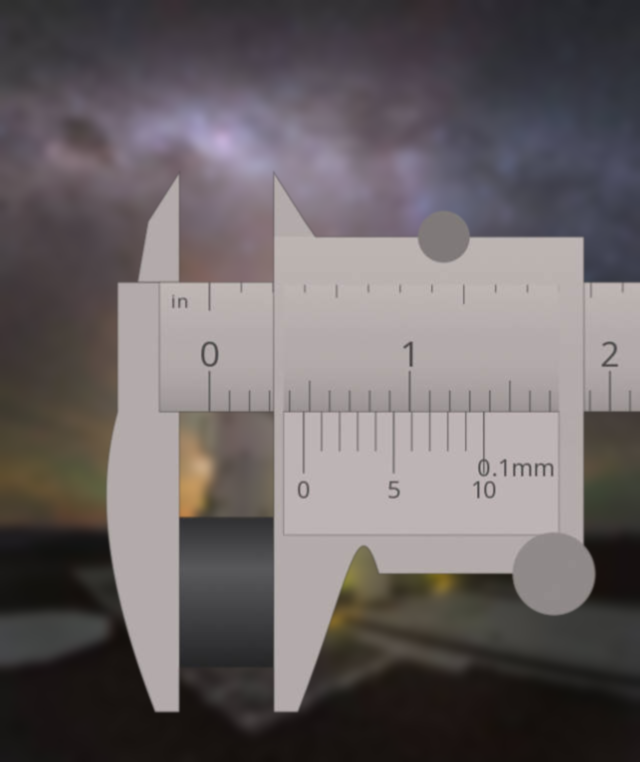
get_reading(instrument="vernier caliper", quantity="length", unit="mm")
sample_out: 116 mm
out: 4.7 mm
